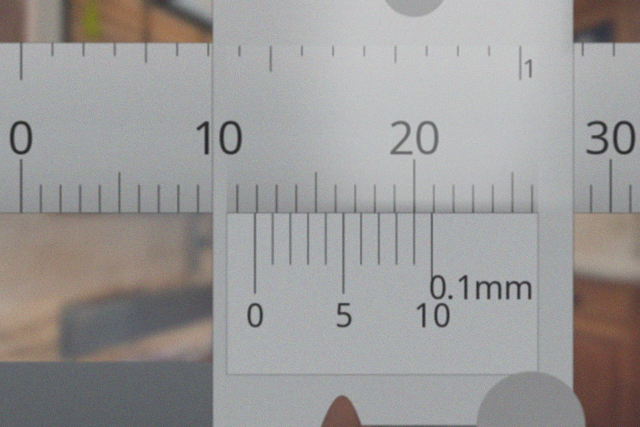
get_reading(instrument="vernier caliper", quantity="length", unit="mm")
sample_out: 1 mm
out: 11.9 mm
